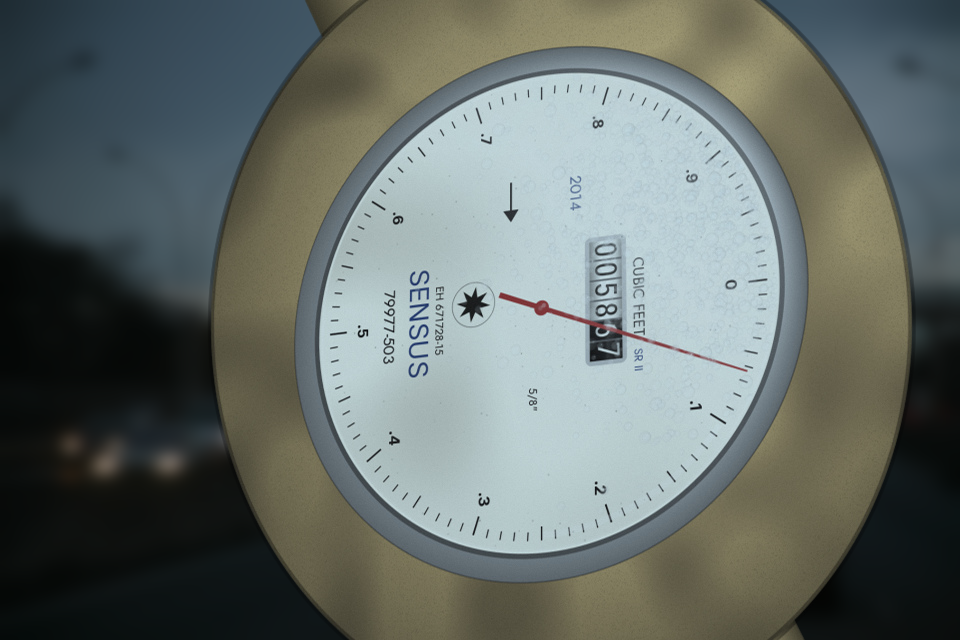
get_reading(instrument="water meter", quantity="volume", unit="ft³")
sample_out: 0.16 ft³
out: 5867.06 ft³
